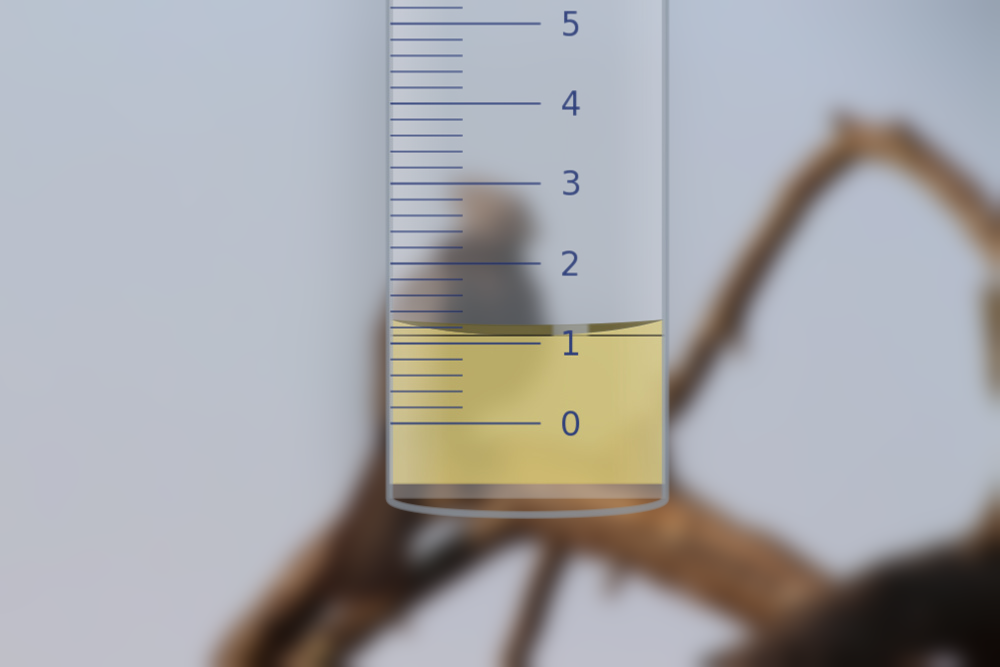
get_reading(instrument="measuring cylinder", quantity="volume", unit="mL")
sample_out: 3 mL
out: 1.1 mL
